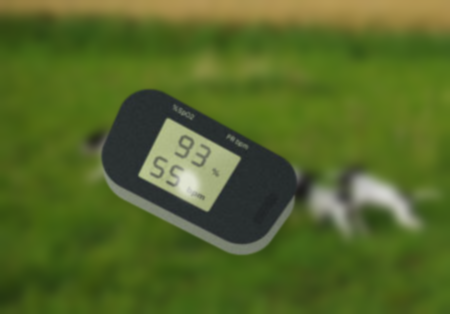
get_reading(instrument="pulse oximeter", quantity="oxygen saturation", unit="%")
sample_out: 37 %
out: 93 %
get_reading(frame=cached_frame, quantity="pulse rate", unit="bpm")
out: 55 bpm
